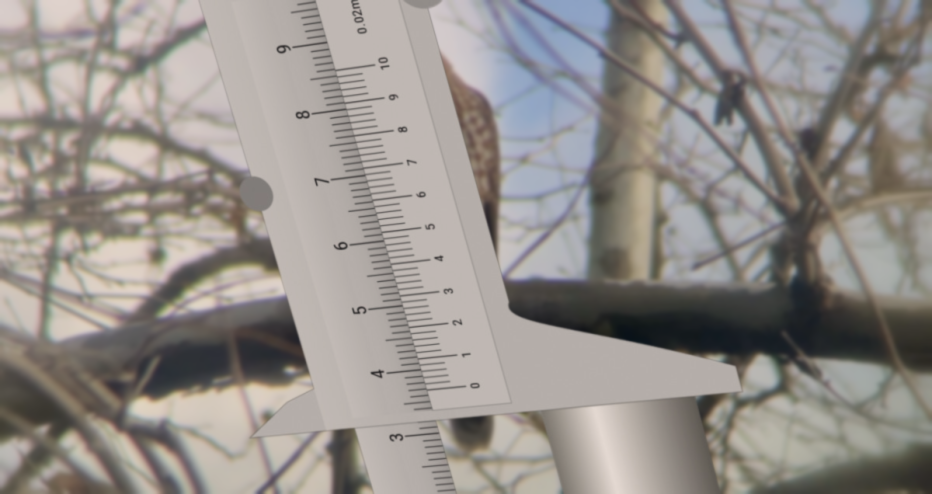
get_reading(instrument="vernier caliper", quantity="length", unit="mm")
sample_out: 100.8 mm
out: 36.8 mm
